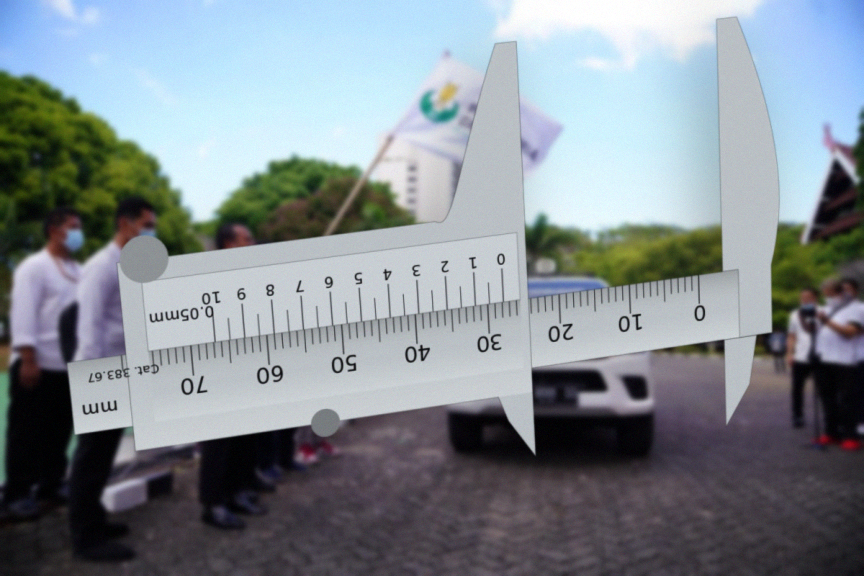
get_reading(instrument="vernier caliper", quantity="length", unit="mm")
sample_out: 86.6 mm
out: 27.8 mm
